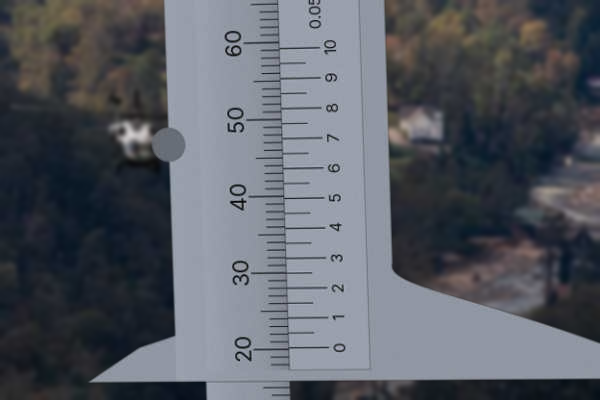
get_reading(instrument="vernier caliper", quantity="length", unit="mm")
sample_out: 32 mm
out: 20.2 mm
